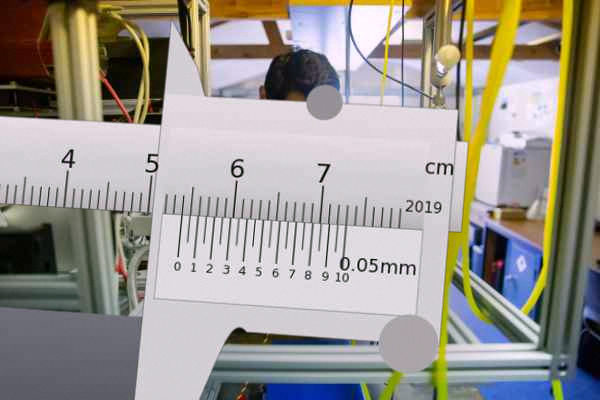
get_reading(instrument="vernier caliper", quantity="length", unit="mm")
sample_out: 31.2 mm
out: 54.0 mm
